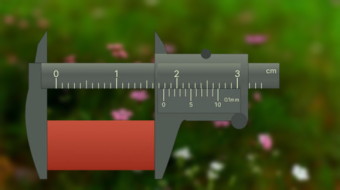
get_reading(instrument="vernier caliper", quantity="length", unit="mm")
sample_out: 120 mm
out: 17.8 mm
